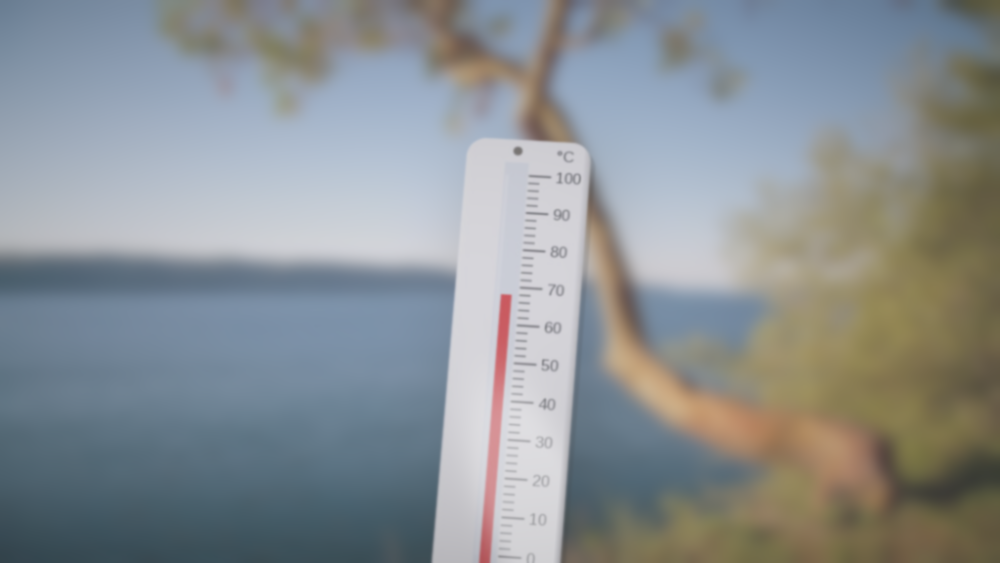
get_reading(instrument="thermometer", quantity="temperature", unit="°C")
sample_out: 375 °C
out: 68 °C
